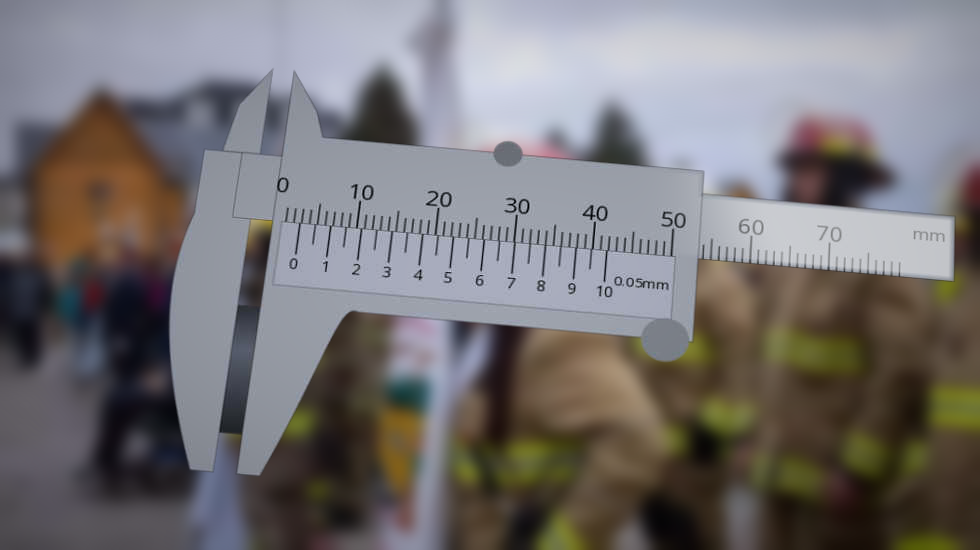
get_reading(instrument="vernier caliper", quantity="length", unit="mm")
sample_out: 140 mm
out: 2.8 mm
